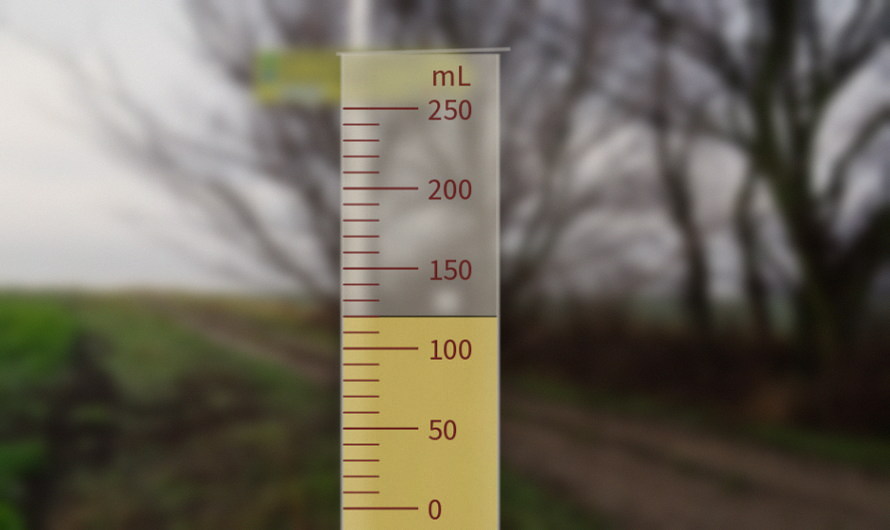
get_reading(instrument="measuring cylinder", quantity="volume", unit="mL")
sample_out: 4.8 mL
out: 120 mL
